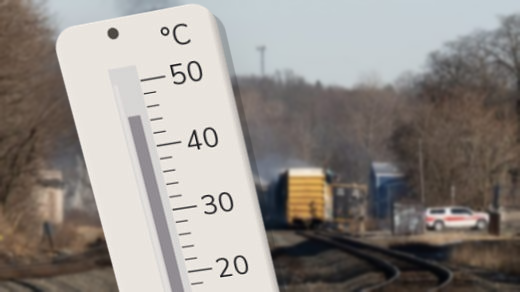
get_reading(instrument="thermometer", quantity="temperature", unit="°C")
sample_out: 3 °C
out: 45 °C
